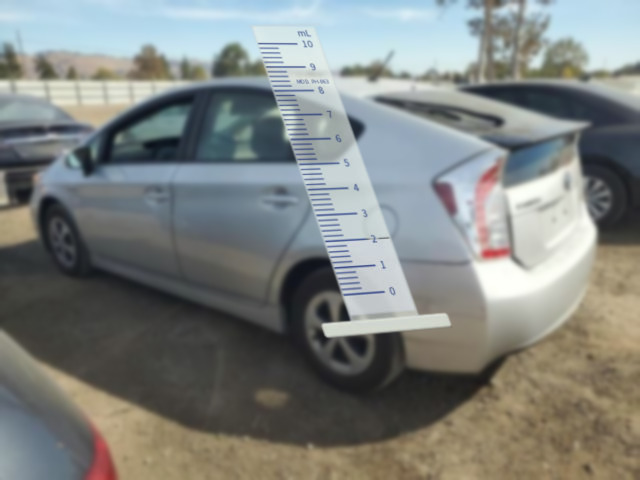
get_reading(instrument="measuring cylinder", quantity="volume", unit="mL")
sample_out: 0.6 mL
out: 2 mL
